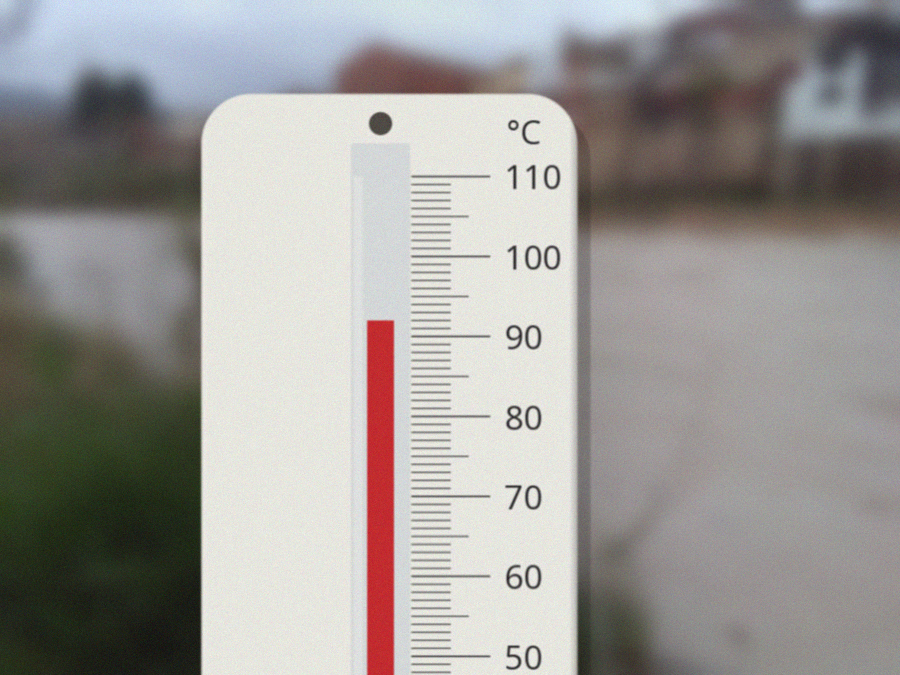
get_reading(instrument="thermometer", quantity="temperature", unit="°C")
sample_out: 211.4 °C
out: 92 °C
